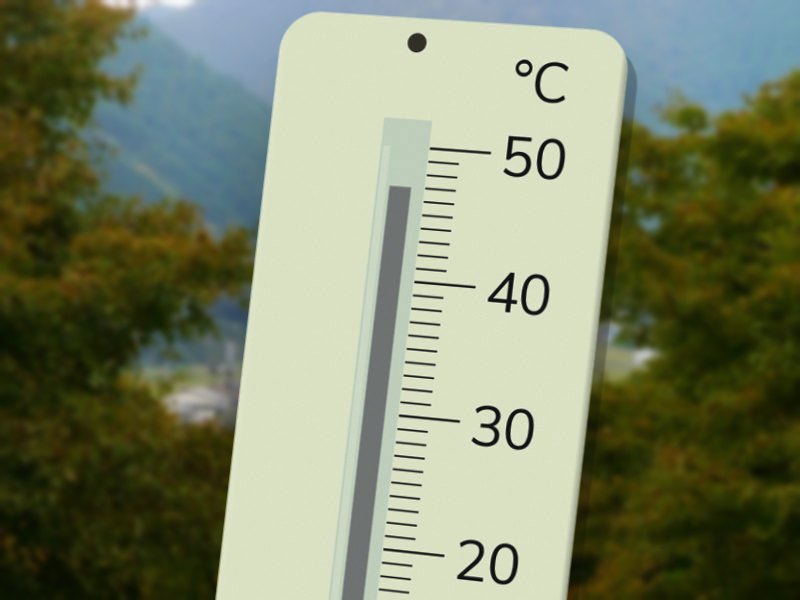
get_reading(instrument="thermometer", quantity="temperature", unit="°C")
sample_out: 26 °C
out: 47 °C
